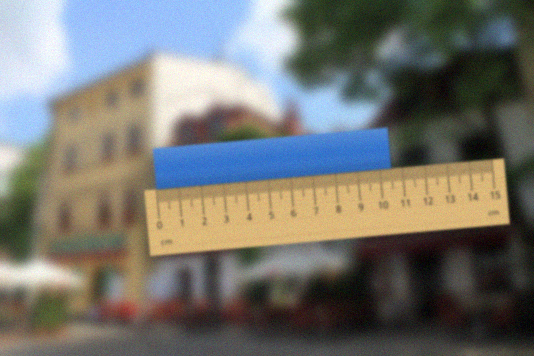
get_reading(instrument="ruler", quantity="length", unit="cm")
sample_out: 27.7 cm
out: 10.5 cm
